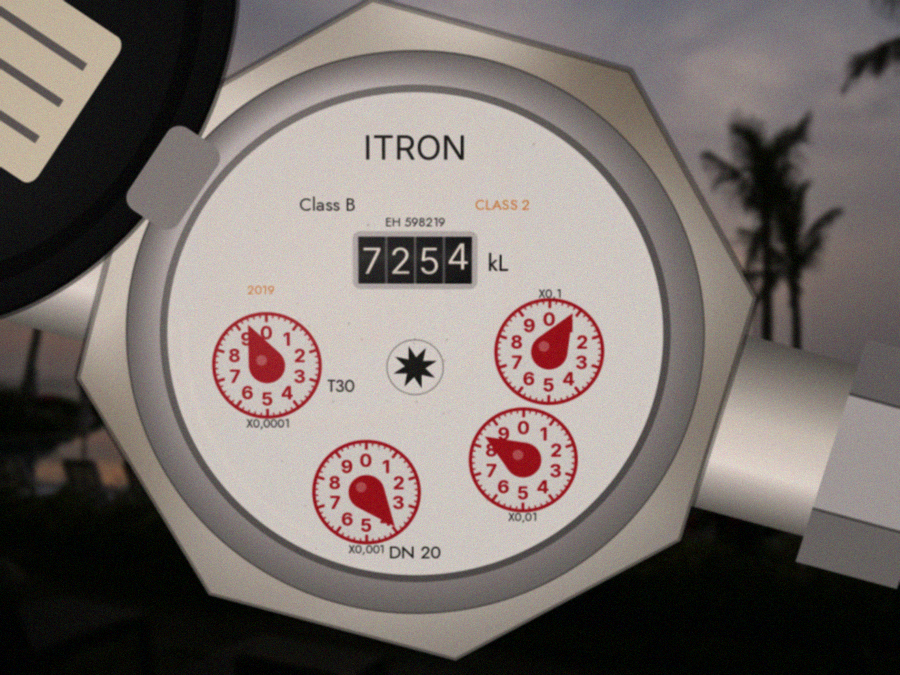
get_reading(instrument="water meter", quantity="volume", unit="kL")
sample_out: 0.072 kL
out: 7254.0839 kL
